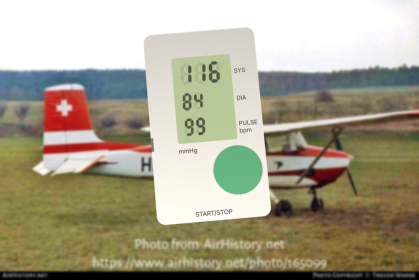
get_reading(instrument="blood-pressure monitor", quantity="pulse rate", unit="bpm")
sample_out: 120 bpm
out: 99 bpm
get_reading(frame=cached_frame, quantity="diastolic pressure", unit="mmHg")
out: 84 mmHg
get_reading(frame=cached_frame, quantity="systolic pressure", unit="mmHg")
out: 116 mmHg
